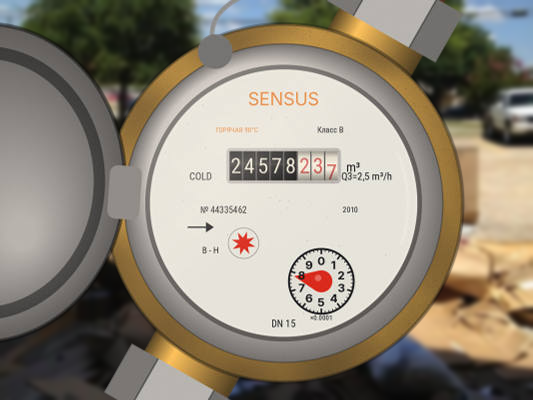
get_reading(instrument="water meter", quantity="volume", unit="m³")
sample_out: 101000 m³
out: 24578.2367 m³
